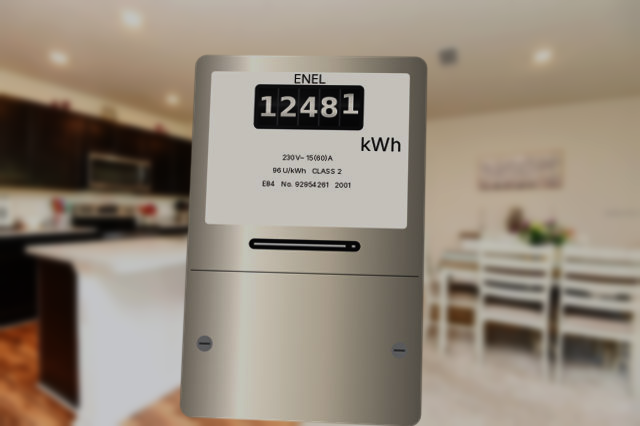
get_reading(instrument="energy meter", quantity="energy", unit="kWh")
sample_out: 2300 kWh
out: 12481 kWh
